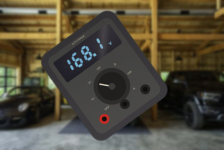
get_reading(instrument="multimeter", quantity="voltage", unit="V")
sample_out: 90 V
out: 168.1 V
